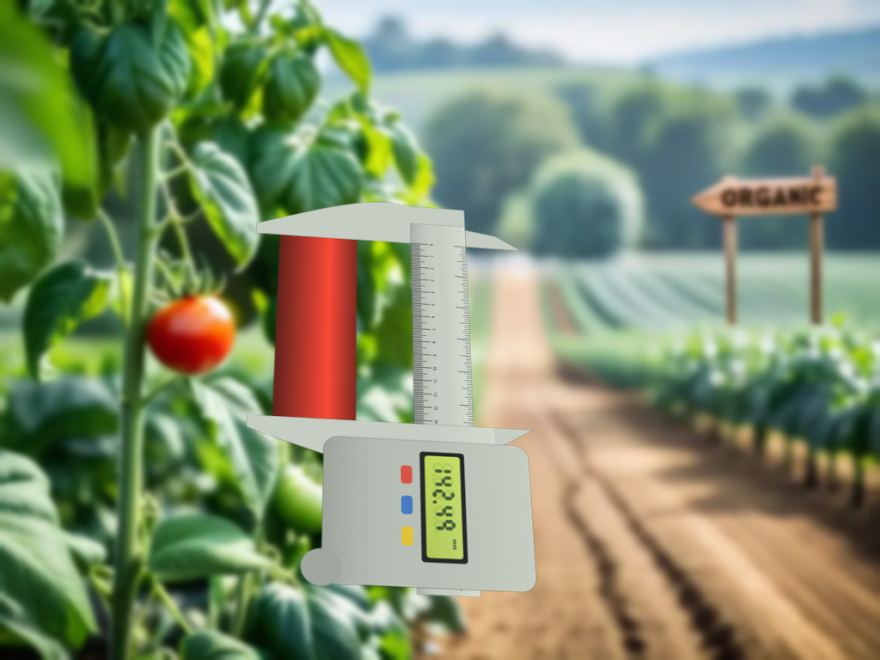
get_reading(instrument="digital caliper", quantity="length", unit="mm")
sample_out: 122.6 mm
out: 142.49 mm
